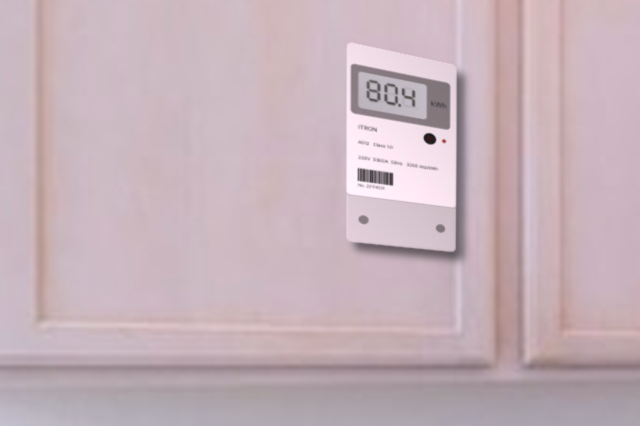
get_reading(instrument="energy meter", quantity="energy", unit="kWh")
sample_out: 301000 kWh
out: 80.4 kWh
